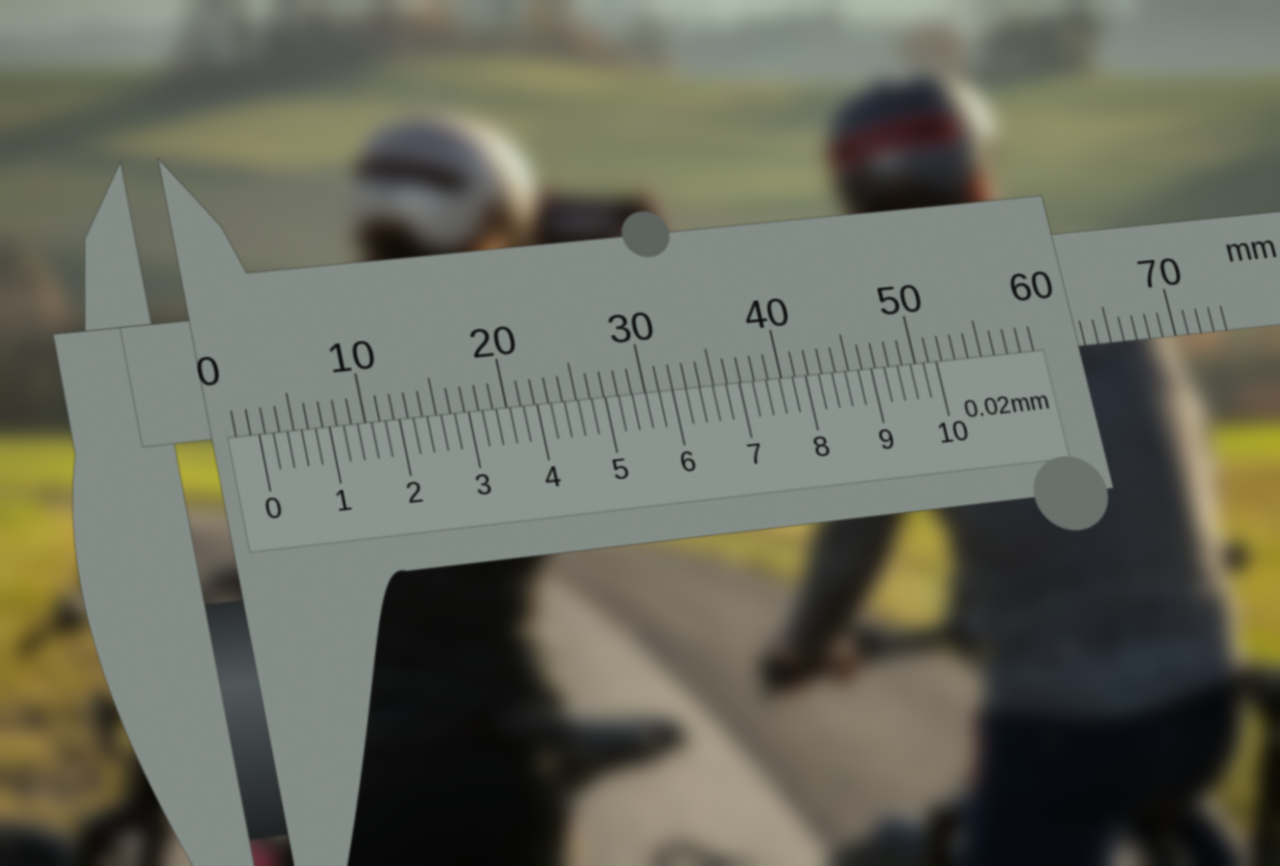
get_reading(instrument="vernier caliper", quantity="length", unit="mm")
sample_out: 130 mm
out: 2.6 mm
